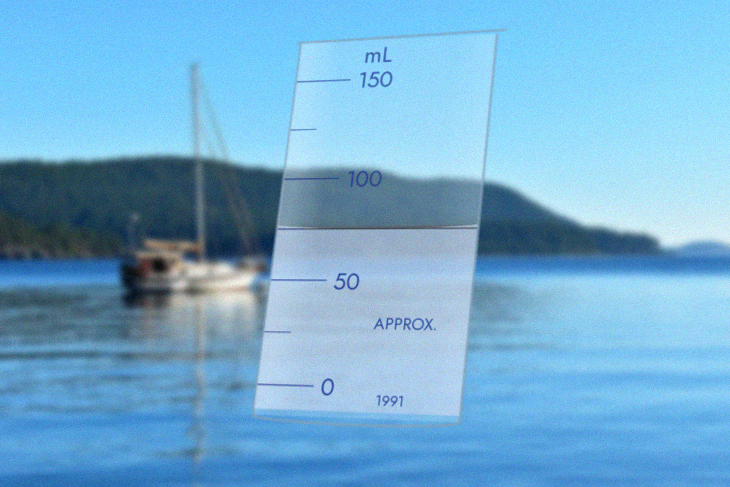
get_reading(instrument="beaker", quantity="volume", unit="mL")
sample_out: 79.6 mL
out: 75 mL
